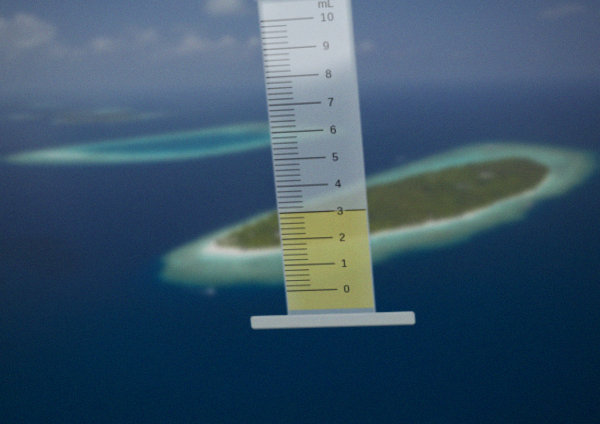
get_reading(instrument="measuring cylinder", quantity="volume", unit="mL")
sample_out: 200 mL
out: 3 mL
